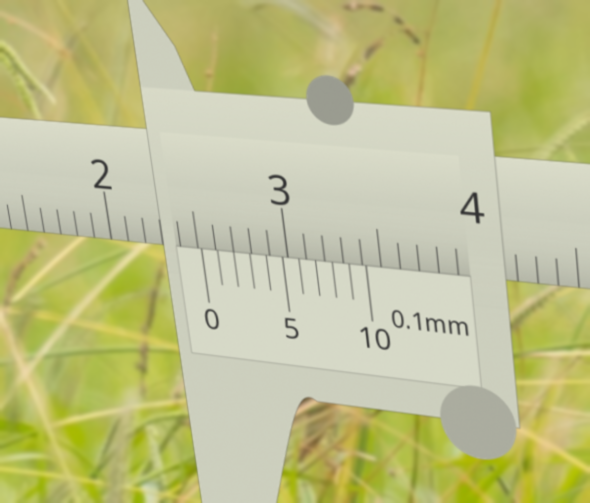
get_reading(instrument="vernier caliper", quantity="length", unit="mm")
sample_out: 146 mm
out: 25.2 mm
